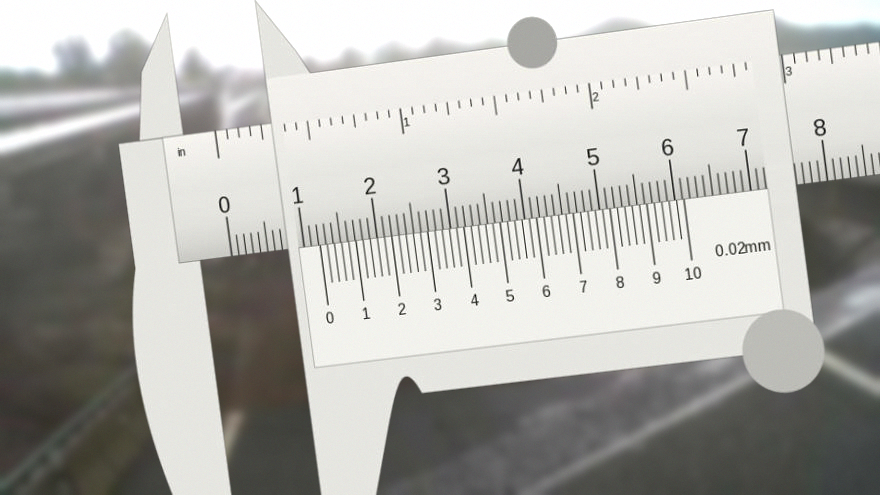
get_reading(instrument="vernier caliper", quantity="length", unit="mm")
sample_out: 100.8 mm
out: 12.2 mm
